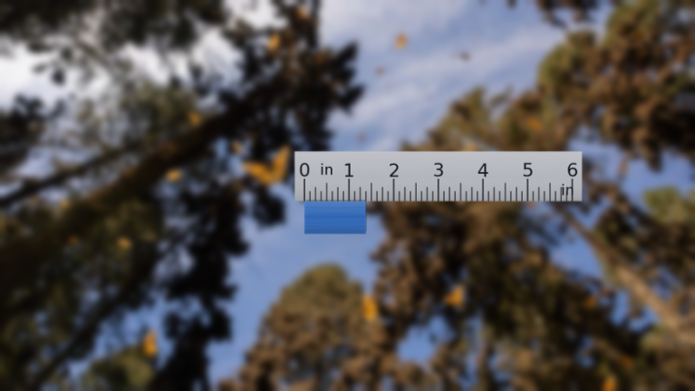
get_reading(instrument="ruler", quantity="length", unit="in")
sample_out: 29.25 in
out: 1.375 in
